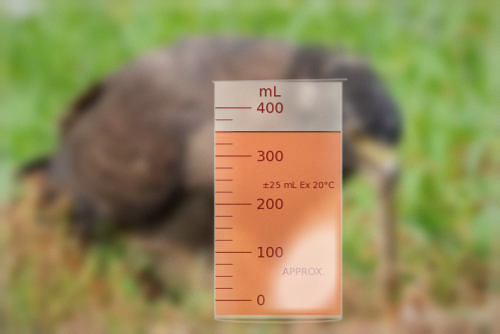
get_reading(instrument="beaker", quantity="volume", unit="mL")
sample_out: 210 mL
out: 350 mL
